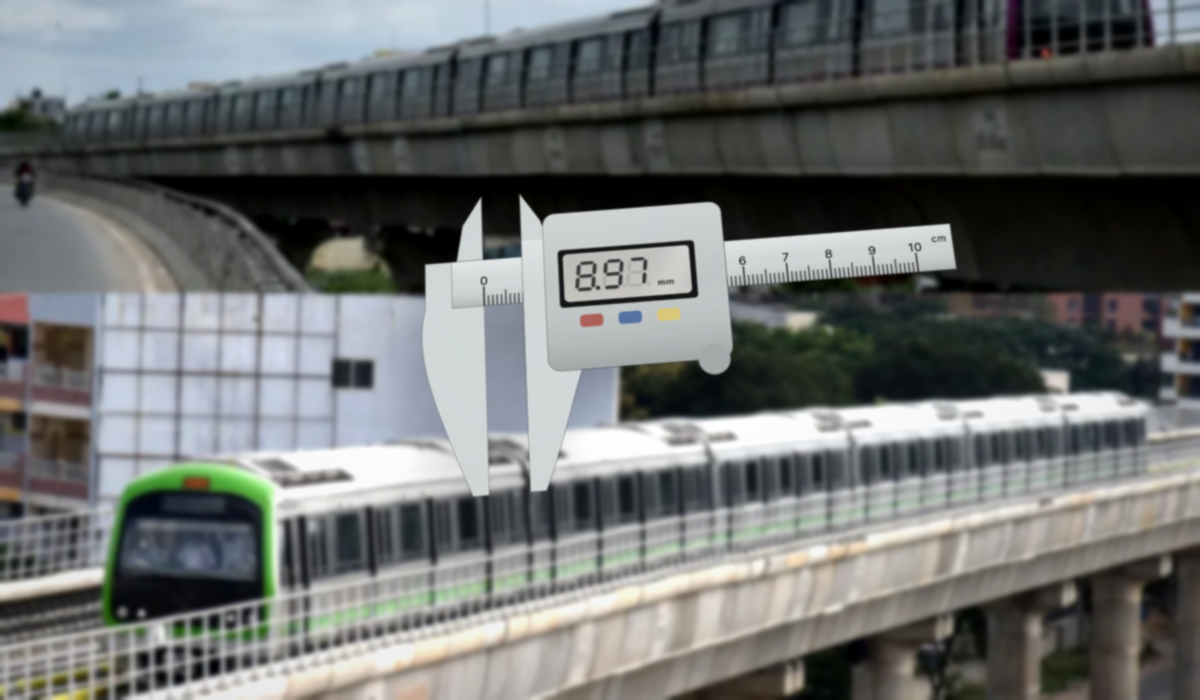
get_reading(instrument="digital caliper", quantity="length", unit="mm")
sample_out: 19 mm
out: 8.97 mm
